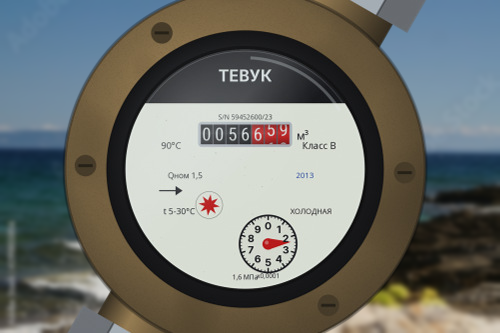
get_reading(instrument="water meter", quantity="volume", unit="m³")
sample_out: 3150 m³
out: 56.6592 m³
